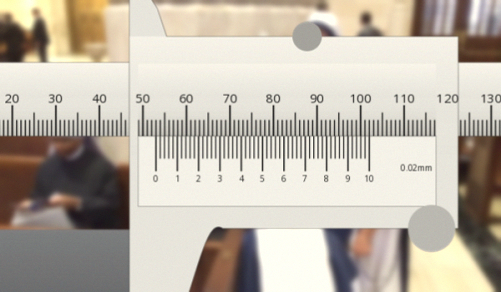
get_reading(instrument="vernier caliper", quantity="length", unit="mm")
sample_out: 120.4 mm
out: 53.0 mm
